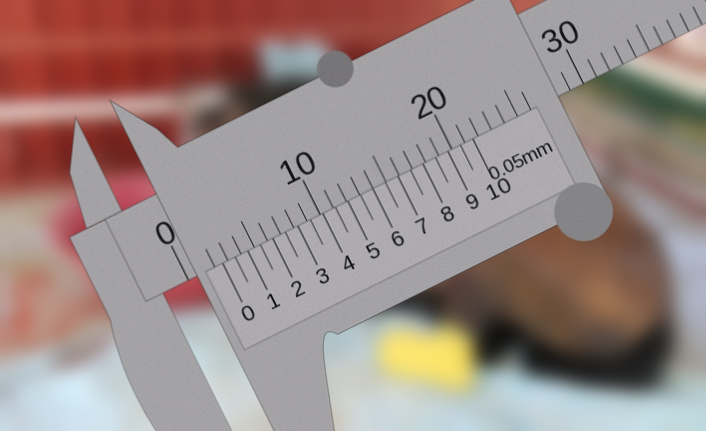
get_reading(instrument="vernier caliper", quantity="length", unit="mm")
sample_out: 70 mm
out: 2.6 mm
